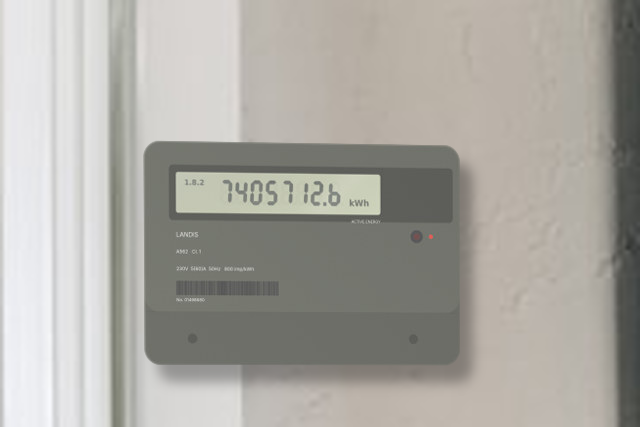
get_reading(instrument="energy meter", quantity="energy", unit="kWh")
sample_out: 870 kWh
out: 7405712.6 kWh
